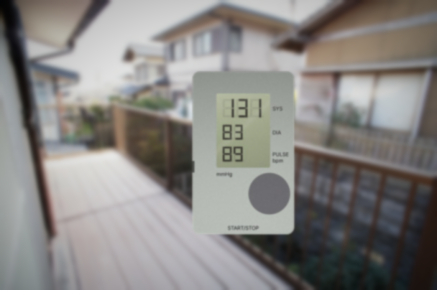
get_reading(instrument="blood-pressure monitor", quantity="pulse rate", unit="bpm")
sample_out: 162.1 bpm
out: 89 bpm
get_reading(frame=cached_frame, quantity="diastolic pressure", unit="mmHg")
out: 83 mmHg
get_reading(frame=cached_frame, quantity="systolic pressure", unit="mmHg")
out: 131 mmHg
